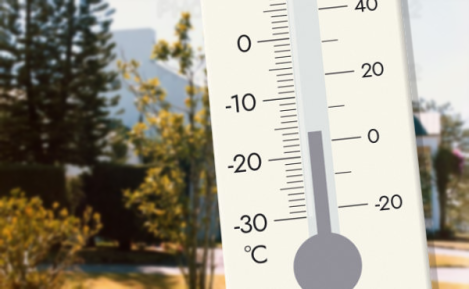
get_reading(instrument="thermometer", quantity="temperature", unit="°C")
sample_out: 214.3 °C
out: -16 °C
